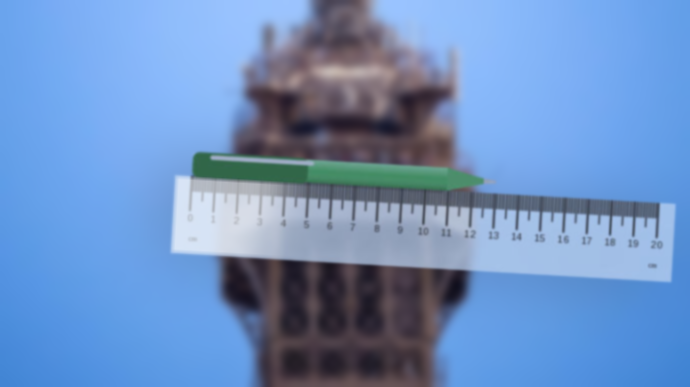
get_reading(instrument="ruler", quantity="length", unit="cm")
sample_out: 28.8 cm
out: 13 cm
